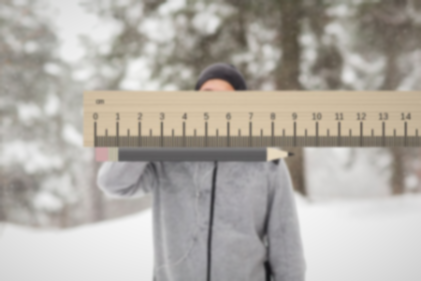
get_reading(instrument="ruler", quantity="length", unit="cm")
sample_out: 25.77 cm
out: 9 cm
